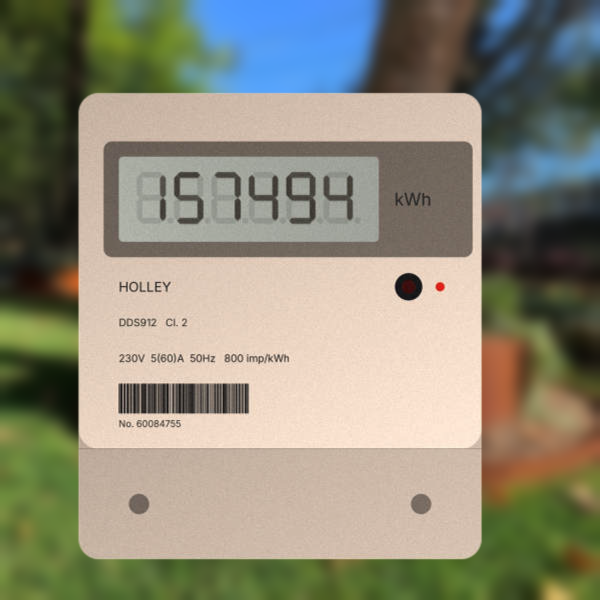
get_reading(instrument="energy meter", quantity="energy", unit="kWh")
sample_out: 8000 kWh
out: 157494 kWh
